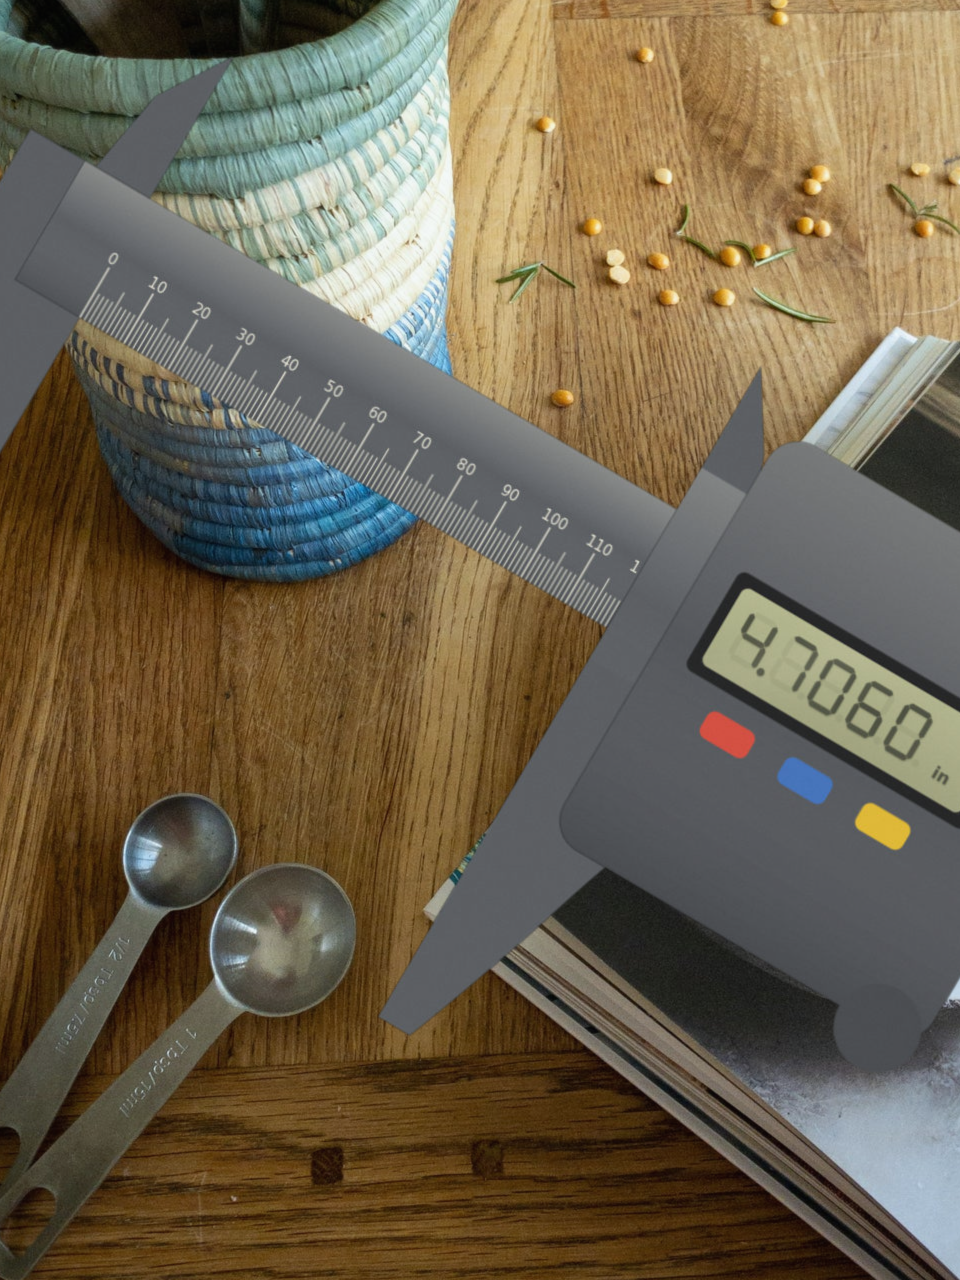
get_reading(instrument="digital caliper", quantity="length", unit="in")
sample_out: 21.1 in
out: 4.7060 in
